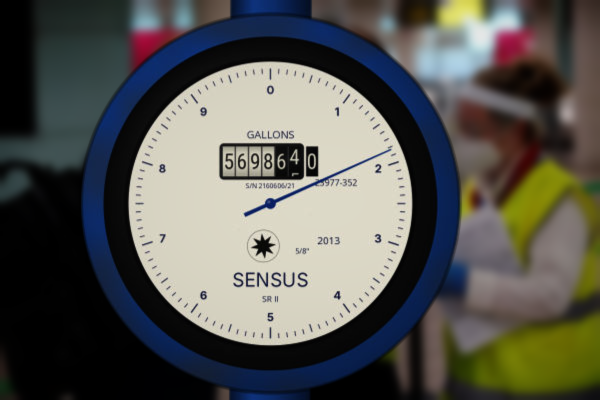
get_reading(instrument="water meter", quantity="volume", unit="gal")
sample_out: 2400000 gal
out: 5698641.8 gal
